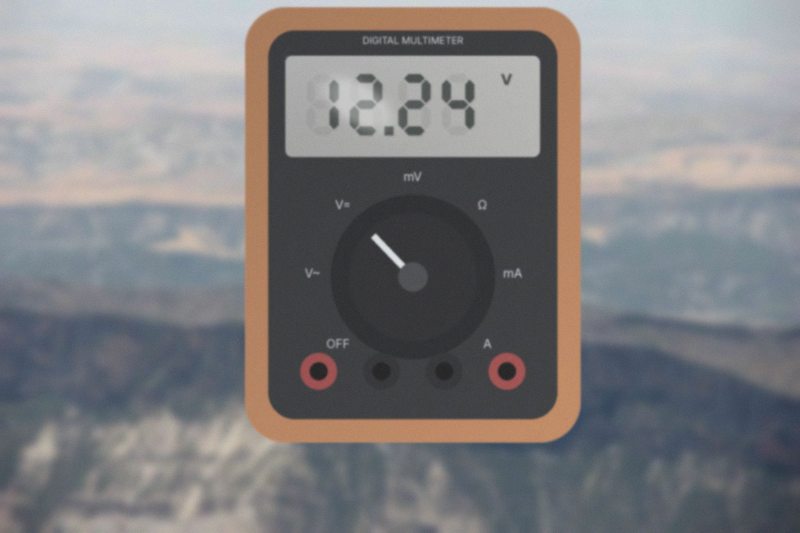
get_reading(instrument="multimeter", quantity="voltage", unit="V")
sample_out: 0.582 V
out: 12.24 V
